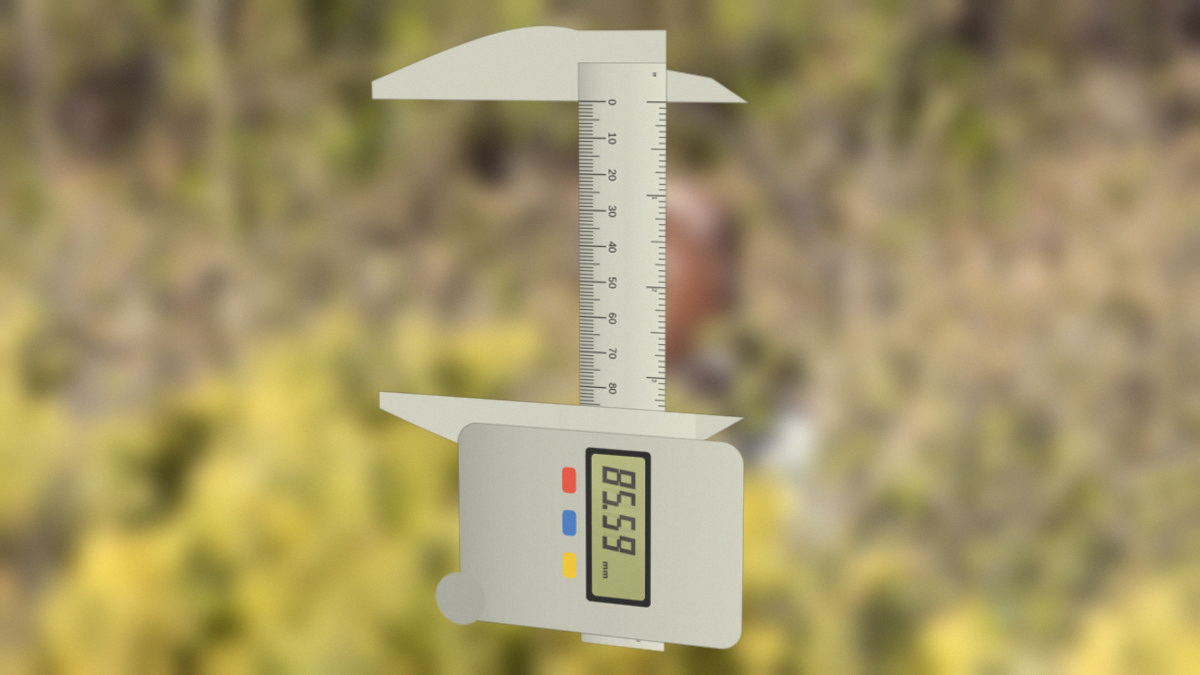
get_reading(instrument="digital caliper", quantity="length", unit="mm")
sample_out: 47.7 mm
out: 85.59 mm
